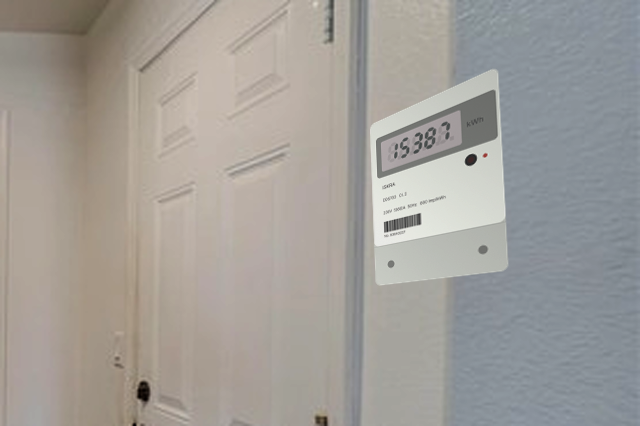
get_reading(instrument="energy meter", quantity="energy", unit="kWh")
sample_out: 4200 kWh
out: 15387 kWh
